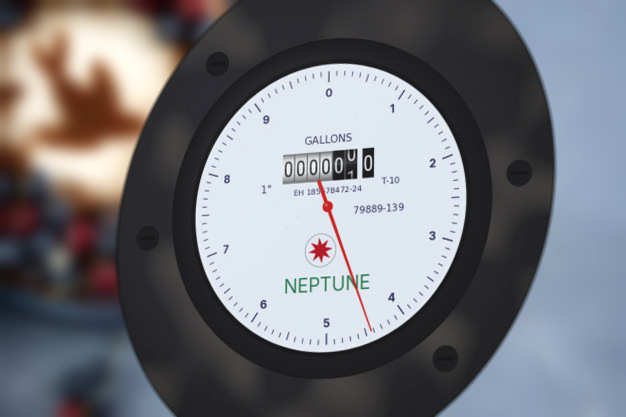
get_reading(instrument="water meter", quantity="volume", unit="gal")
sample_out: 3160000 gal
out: 4.4 gal
